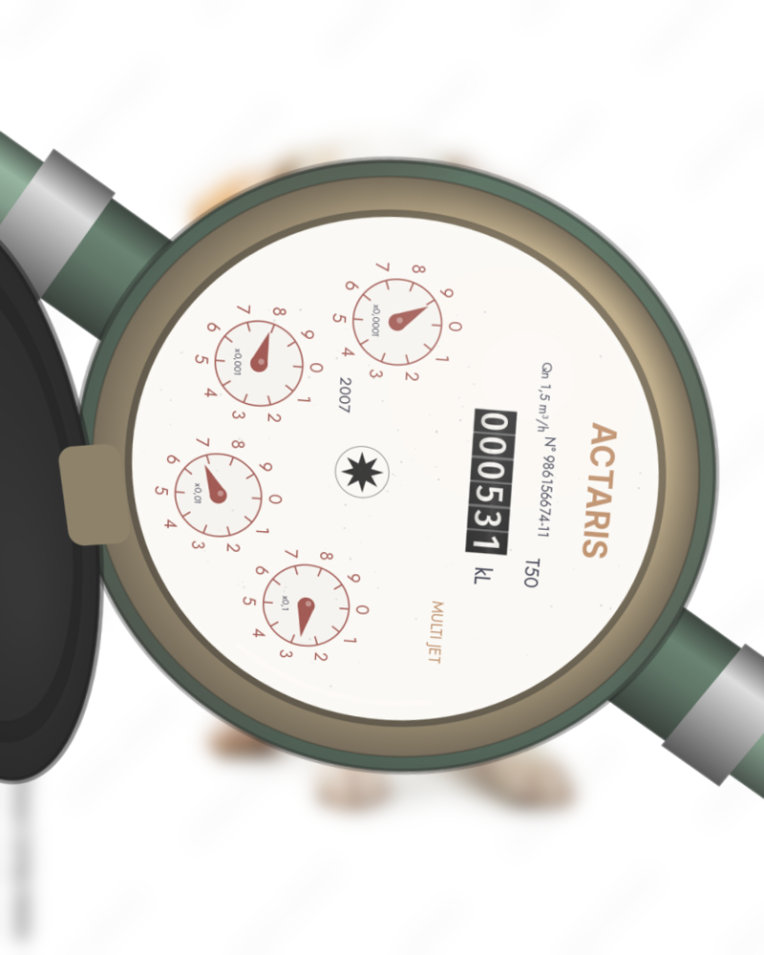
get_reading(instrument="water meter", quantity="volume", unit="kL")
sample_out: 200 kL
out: 531.2679 kL
